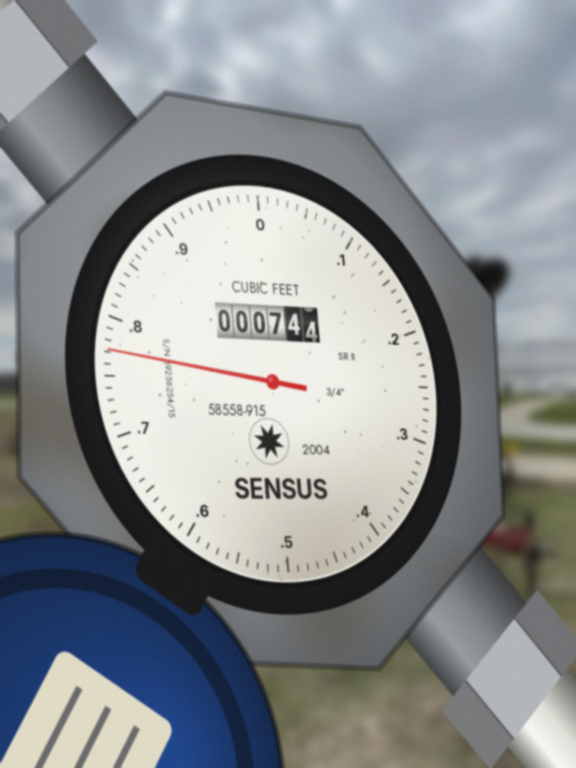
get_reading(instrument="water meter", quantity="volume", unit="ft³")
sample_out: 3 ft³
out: 743.77 ft³
